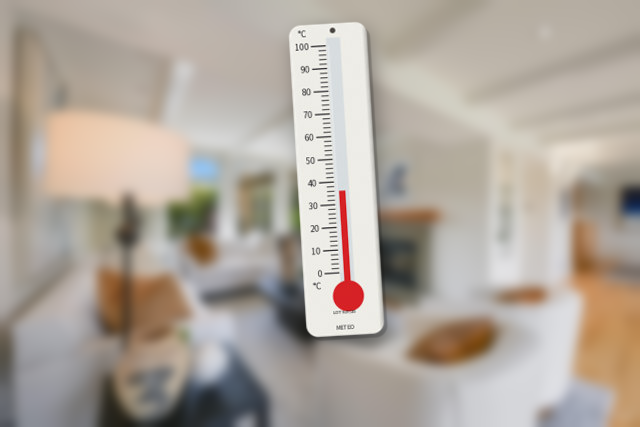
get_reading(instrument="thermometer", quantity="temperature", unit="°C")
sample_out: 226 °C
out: 36 °C
